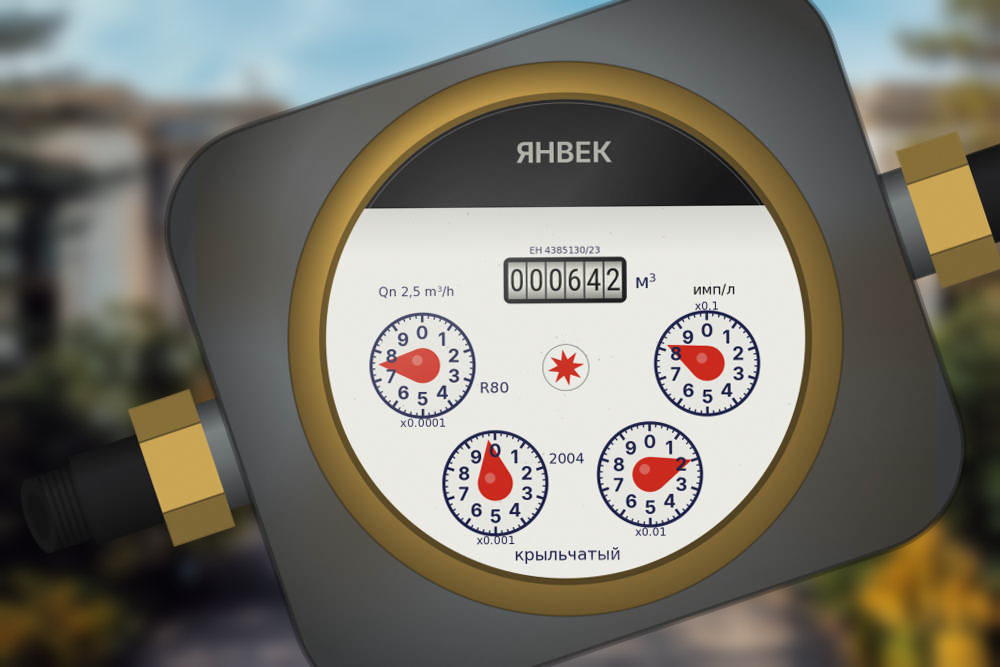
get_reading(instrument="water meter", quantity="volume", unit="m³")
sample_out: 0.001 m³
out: 642.8197 m³
